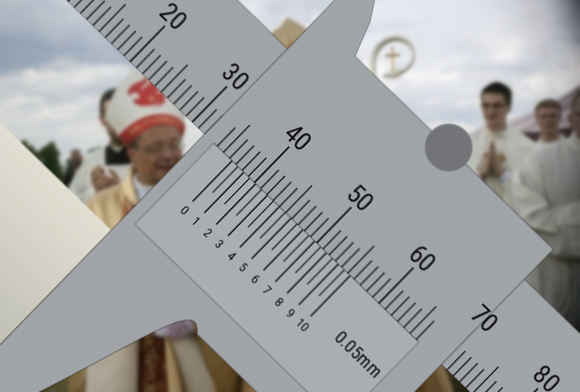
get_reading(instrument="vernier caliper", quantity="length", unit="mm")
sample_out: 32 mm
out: 36.4 mm
